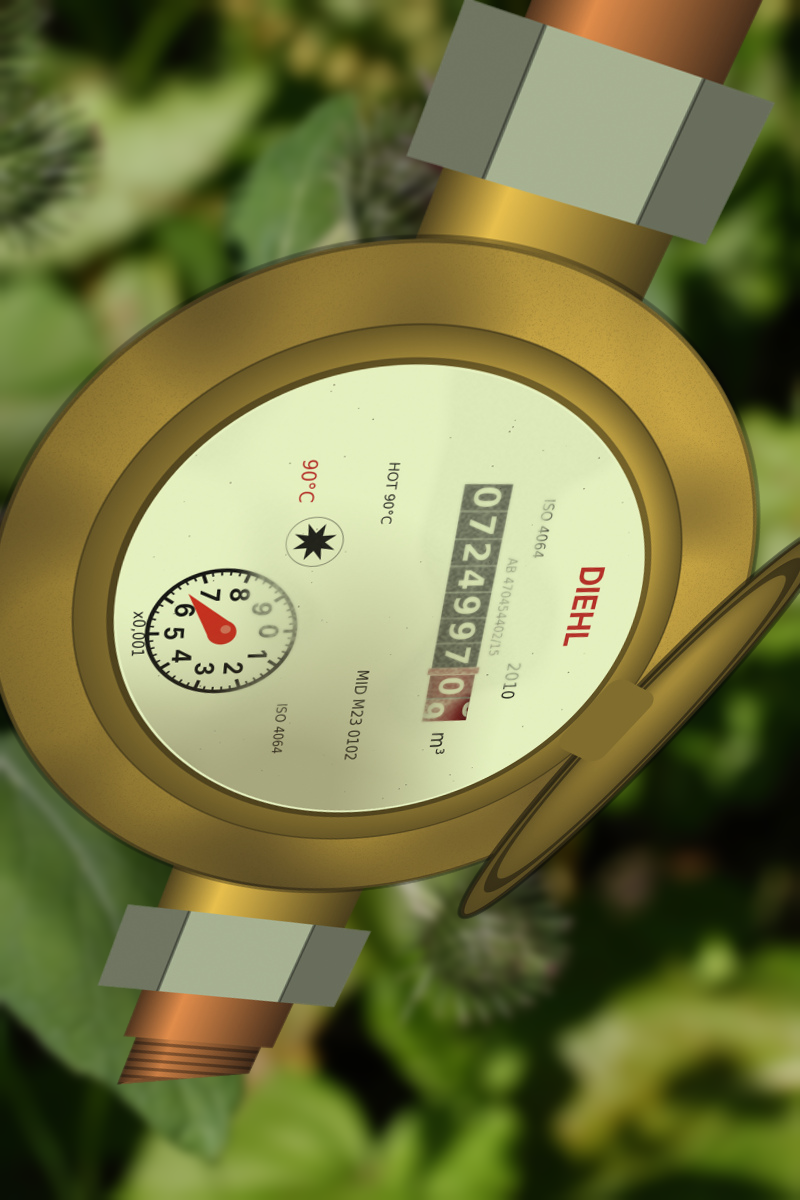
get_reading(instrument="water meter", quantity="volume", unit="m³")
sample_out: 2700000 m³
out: 724997.086 m³
